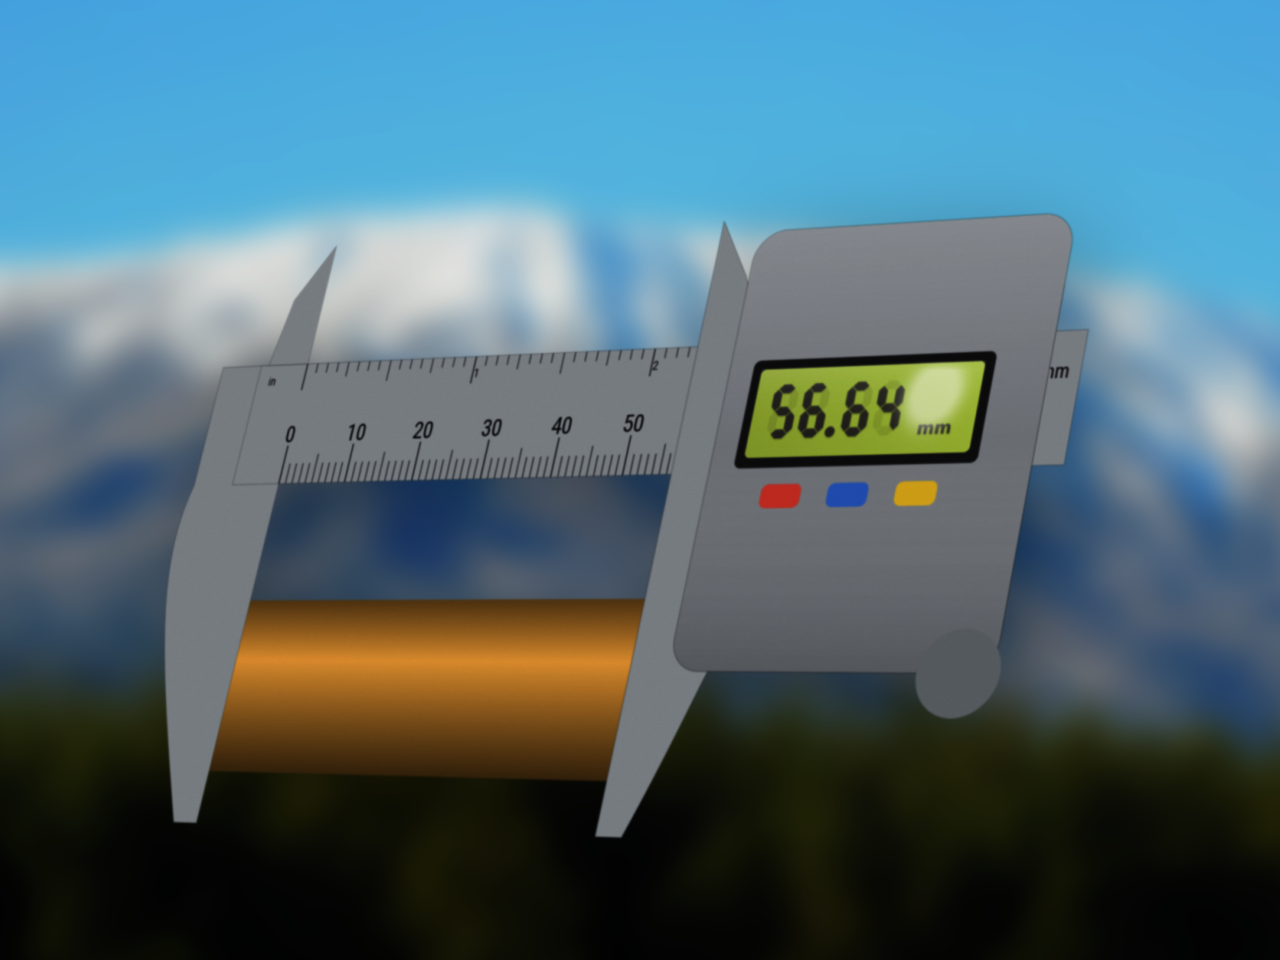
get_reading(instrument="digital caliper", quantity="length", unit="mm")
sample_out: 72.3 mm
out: 56.64 mm
